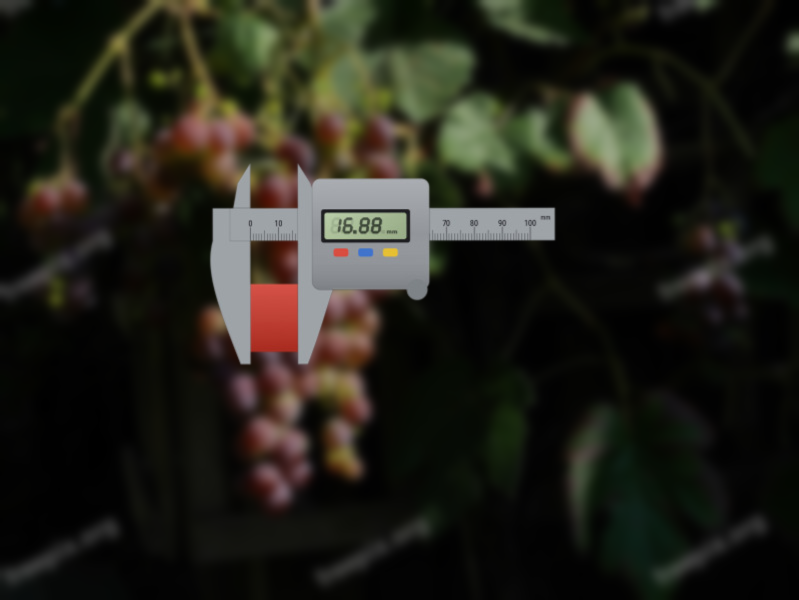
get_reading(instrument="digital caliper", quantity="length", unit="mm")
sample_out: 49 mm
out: 16.88 mm
